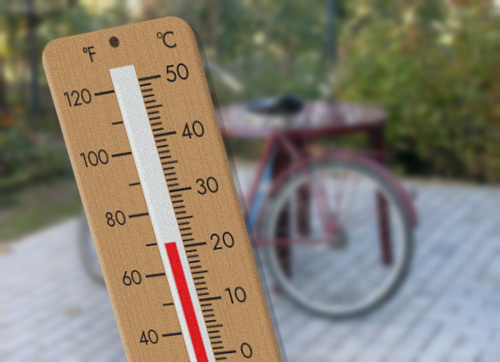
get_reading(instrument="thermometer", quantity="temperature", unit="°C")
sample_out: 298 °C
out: 21 °C
